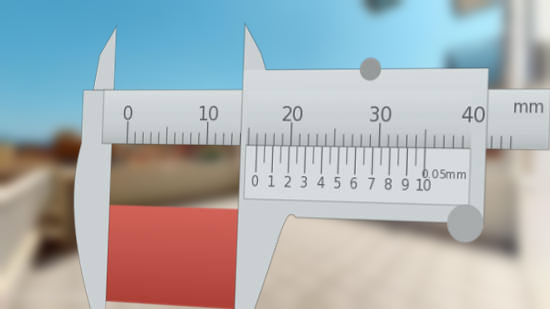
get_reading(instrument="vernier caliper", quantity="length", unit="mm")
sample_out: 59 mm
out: 16.0 mm
